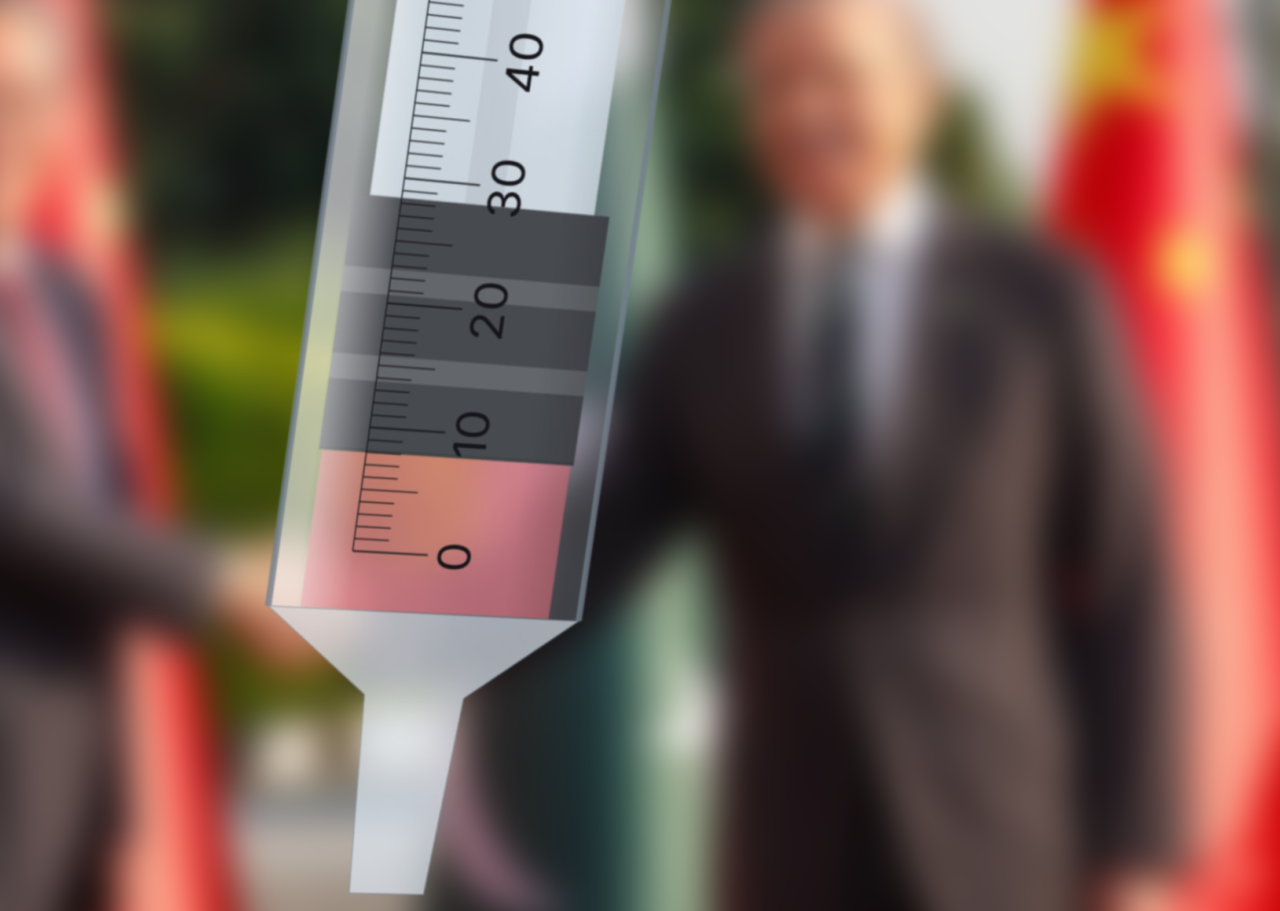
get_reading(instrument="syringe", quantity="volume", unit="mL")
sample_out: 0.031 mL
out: 8 mL
